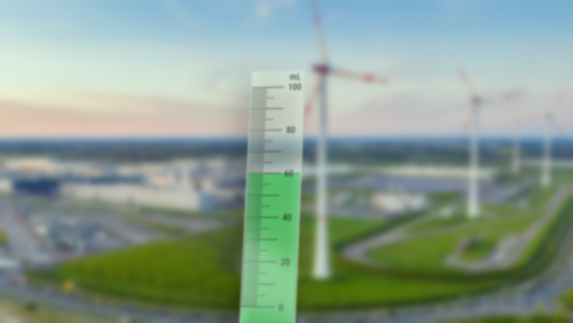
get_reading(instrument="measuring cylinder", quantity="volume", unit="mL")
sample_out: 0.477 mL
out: 60 mL
